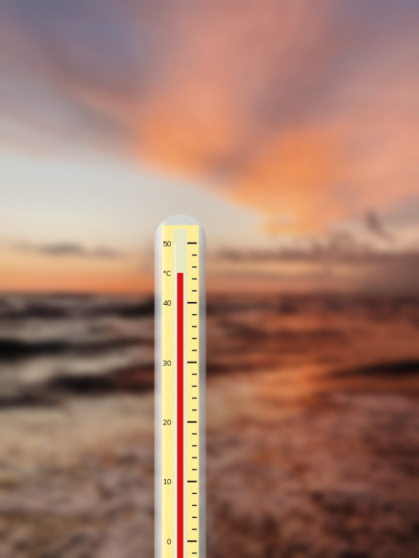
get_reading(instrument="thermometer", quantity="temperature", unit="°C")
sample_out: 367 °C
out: 45 °C
